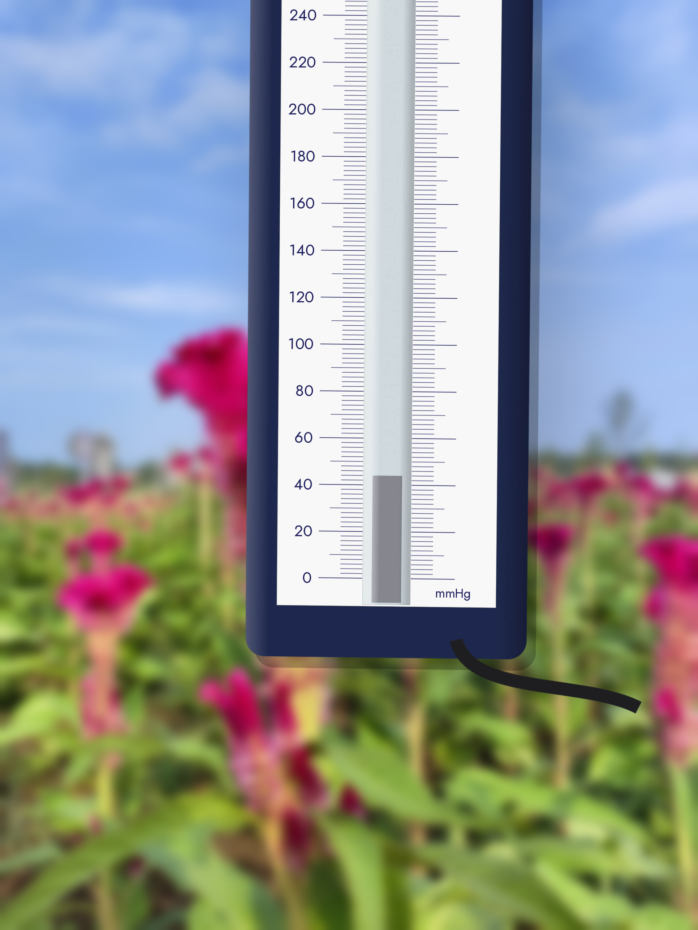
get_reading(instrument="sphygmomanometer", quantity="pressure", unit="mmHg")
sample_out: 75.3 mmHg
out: 44 mmHg
